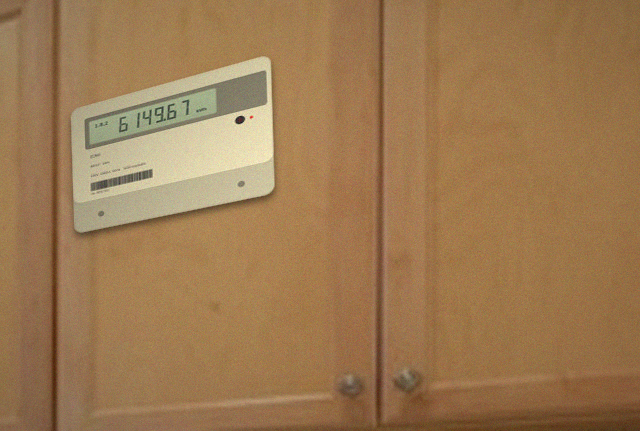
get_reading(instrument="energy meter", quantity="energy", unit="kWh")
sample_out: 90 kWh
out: 6149.67 kWh
